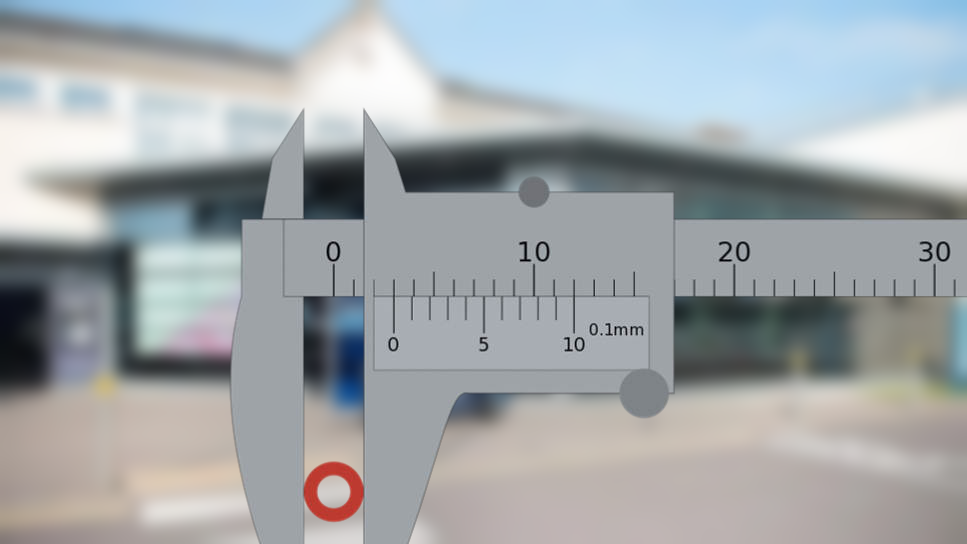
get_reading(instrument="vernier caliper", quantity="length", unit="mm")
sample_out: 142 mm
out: 3.0 mm
